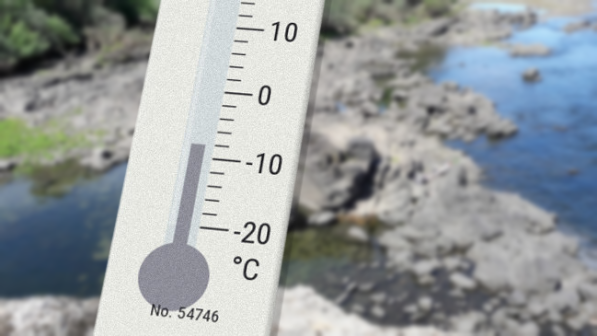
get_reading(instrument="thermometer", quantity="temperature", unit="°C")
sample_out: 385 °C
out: -8 °C
